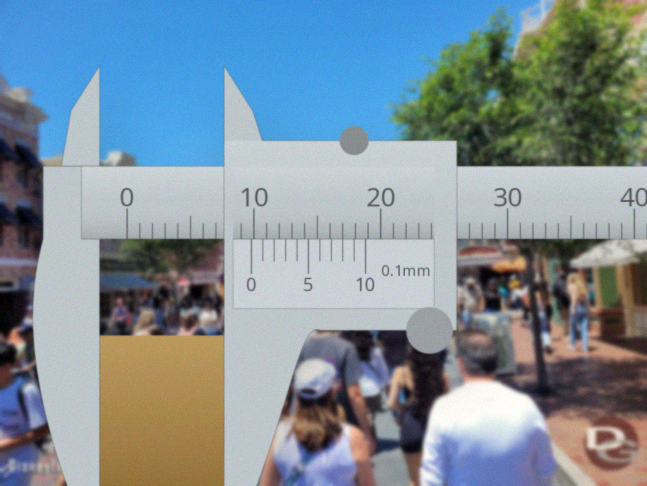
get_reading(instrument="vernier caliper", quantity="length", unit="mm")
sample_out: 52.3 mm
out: 9.8 mm
